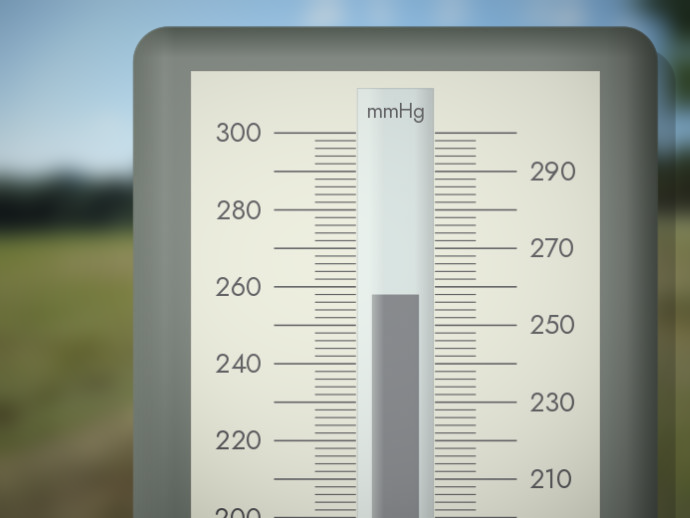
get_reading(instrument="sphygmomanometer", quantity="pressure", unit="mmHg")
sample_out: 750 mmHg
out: 258 mmHg
